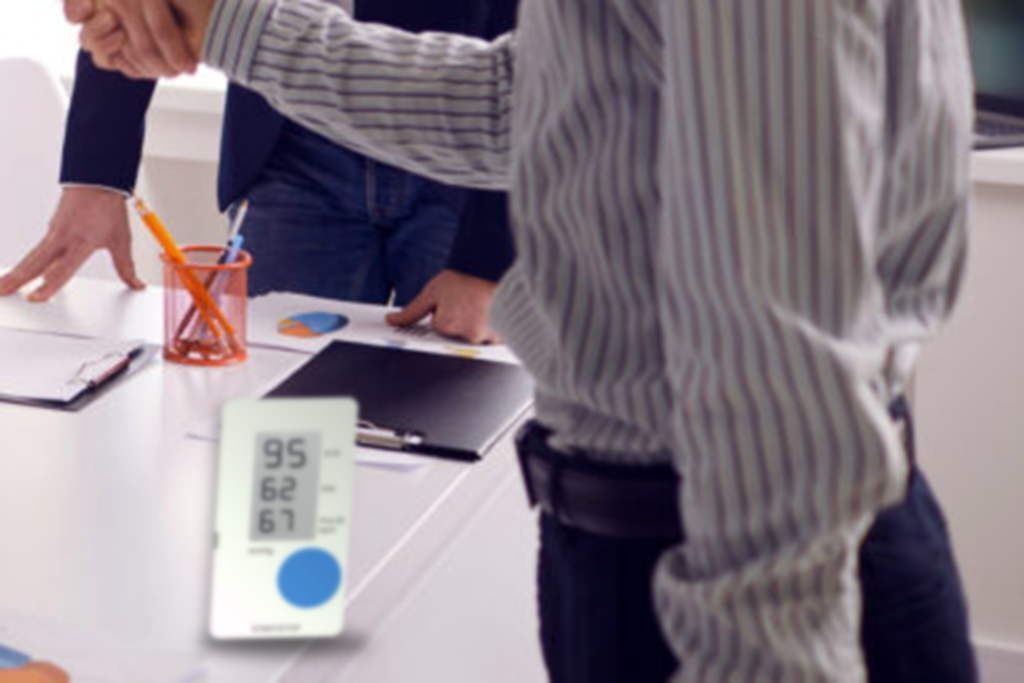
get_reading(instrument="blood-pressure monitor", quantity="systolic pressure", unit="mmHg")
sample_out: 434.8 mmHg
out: 95 mmHg
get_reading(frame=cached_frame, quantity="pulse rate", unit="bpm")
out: 67 bpm
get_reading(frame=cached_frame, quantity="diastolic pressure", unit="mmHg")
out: 62 mmHg
